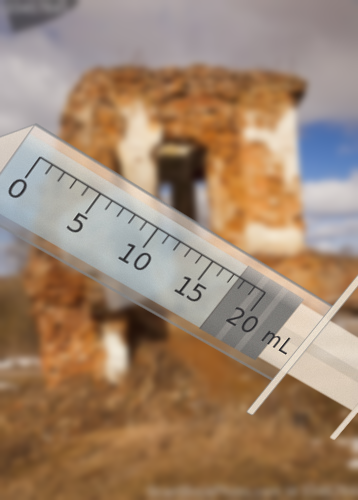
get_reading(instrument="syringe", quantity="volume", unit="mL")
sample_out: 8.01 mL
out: 17.5 mL
